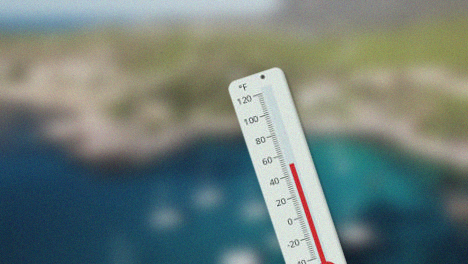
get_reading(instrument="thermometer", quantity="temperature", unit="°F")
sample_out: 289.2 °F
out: 50 °F
